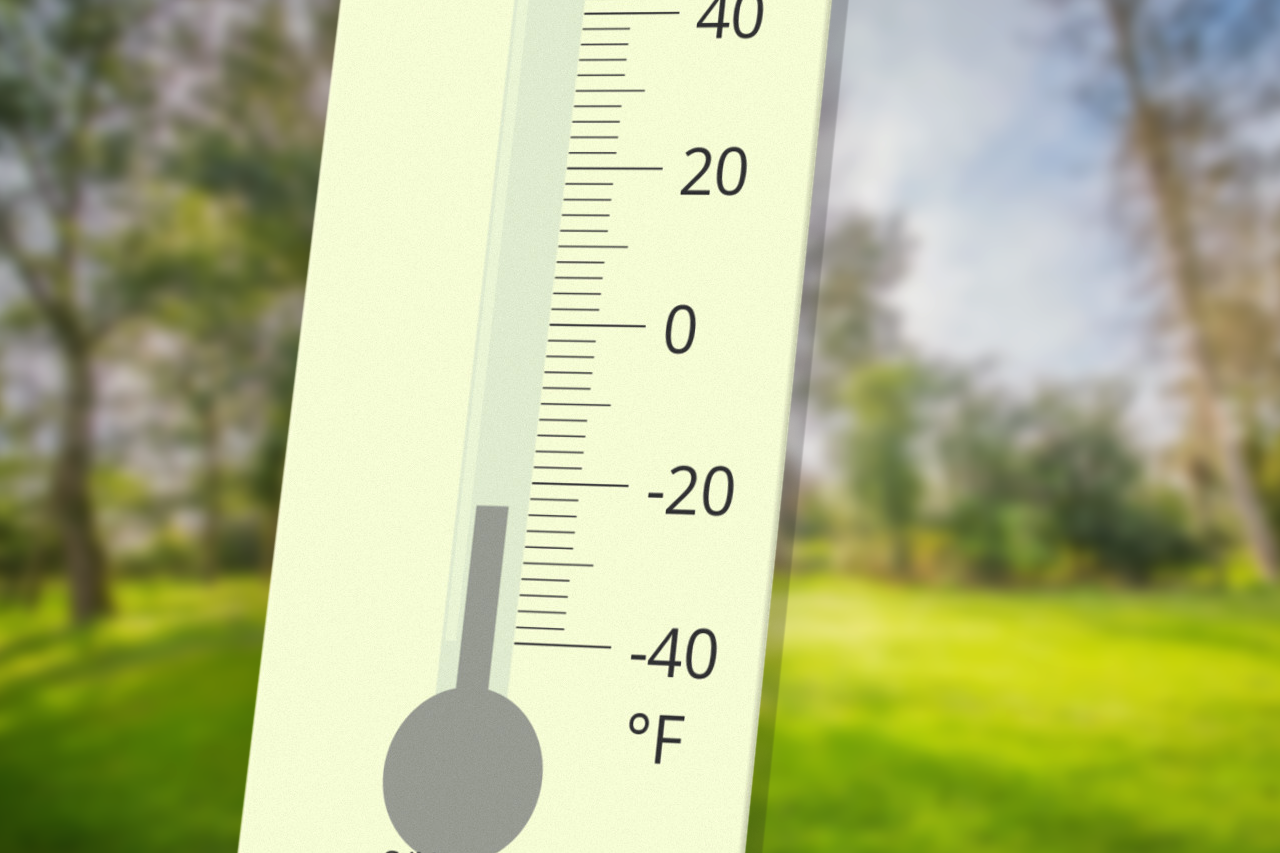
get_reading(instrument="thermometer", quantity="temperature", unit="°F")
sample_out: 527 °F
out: -23 °F
